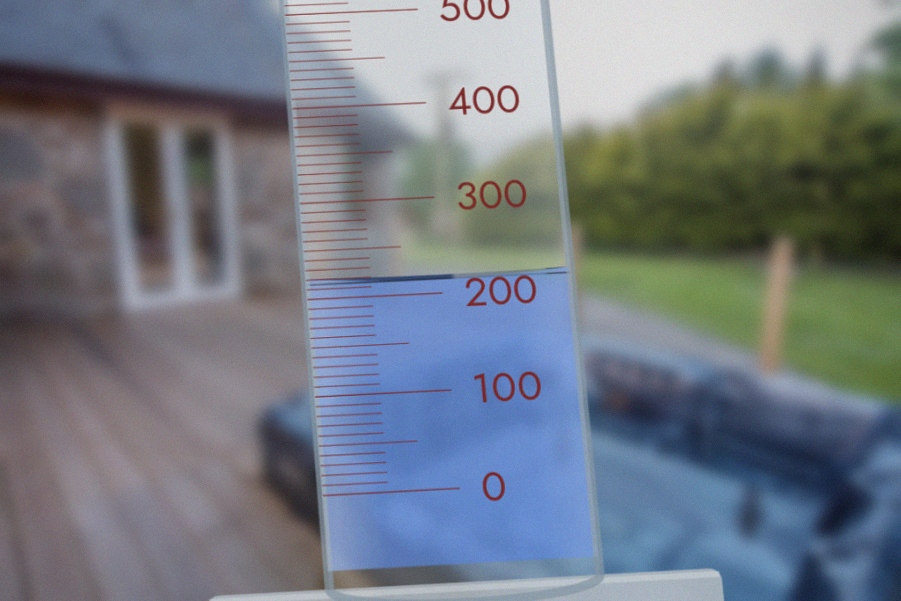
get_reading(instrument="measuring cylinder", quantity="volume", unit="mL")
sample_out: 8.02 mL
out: 215 mL
